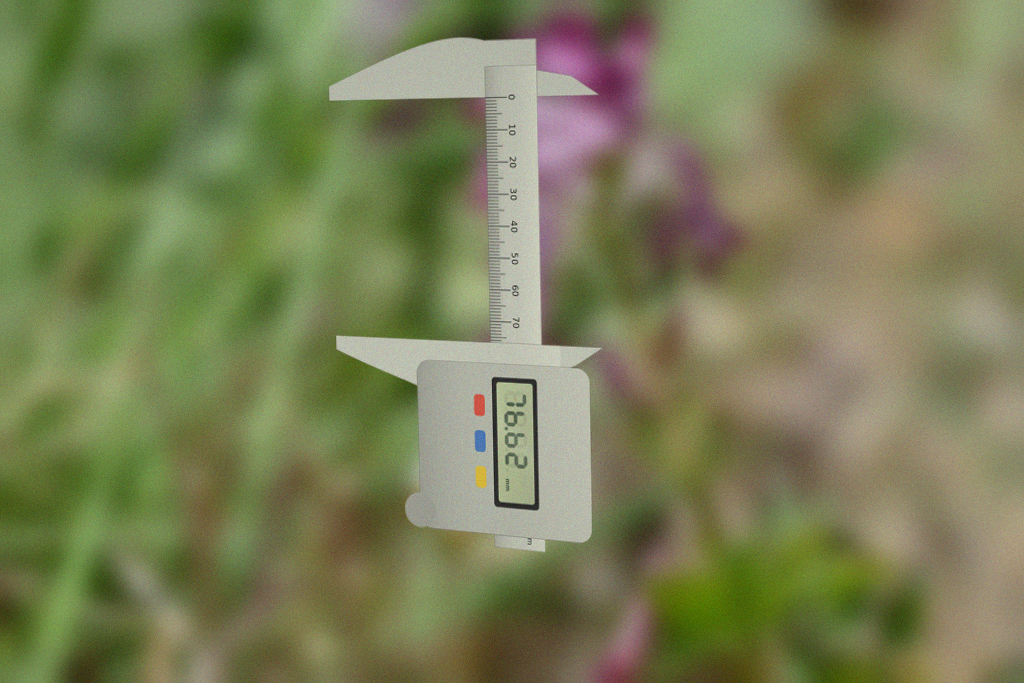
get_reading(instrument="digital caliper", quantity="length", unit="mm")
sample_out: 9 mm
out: 76.62 mm
